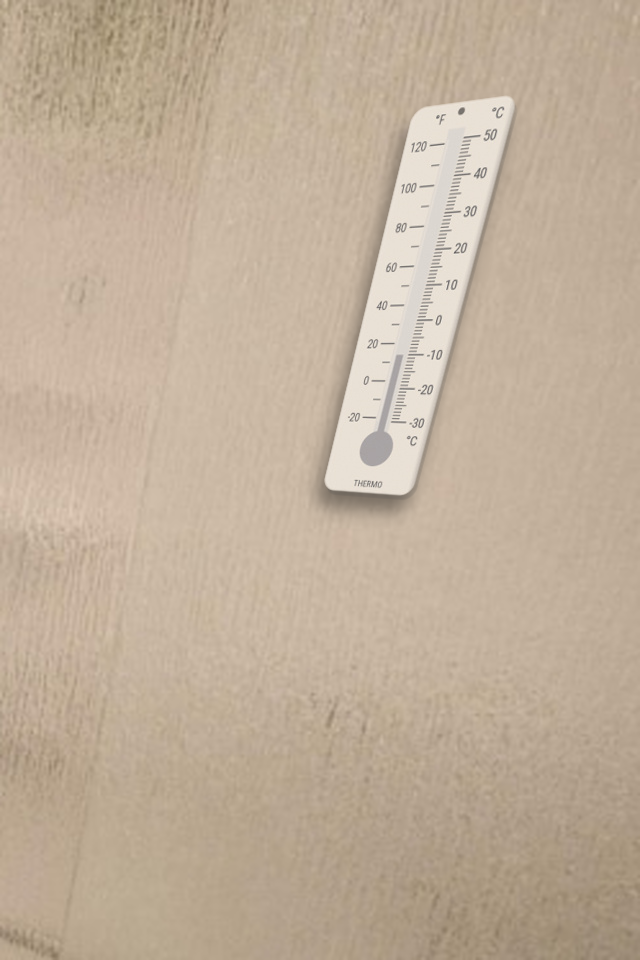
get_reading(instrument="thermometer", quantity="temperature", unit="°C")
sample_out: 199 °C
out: -10 °C
